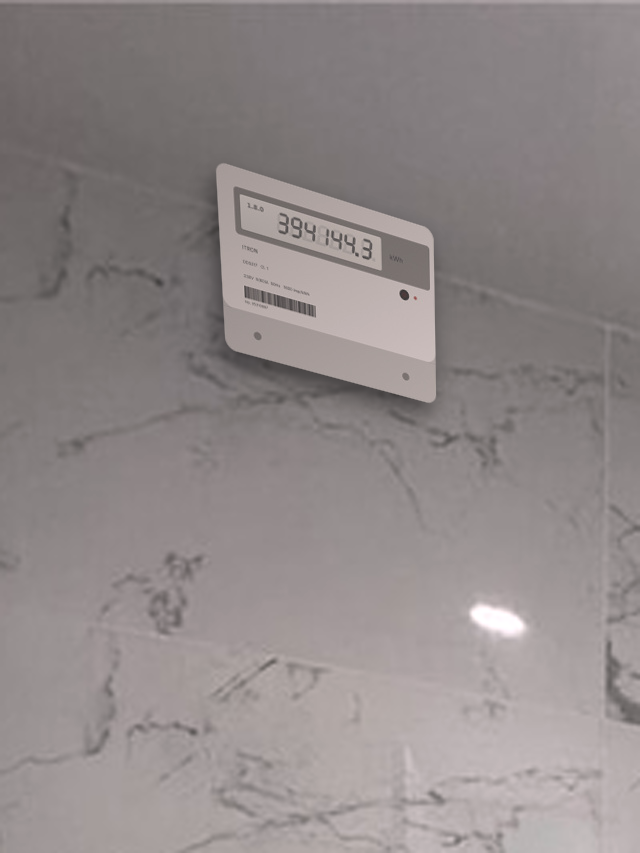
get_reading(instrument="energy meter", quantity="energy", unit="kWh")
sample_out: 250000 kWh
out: 394144.3 kWh
